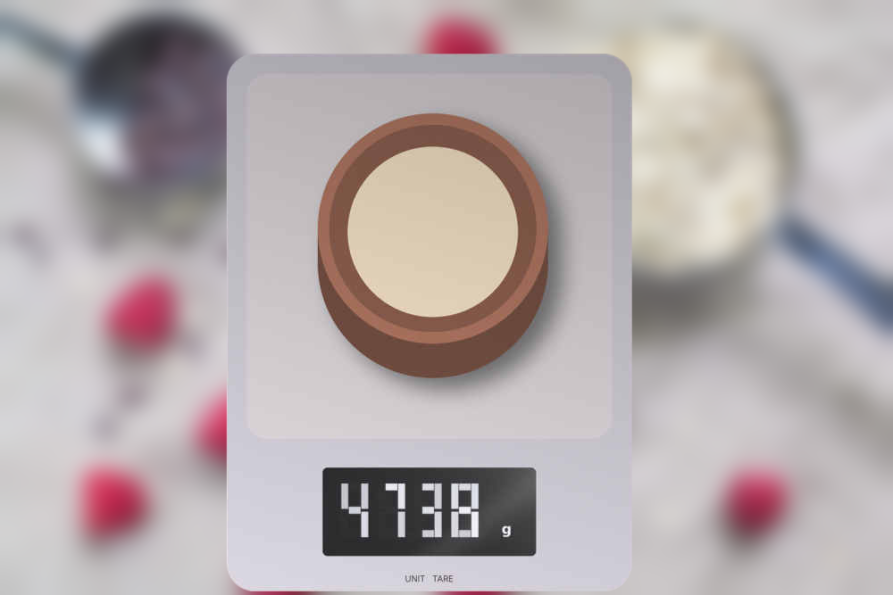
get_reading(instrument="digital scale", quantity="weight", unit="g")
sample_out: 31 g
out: 4738 g
